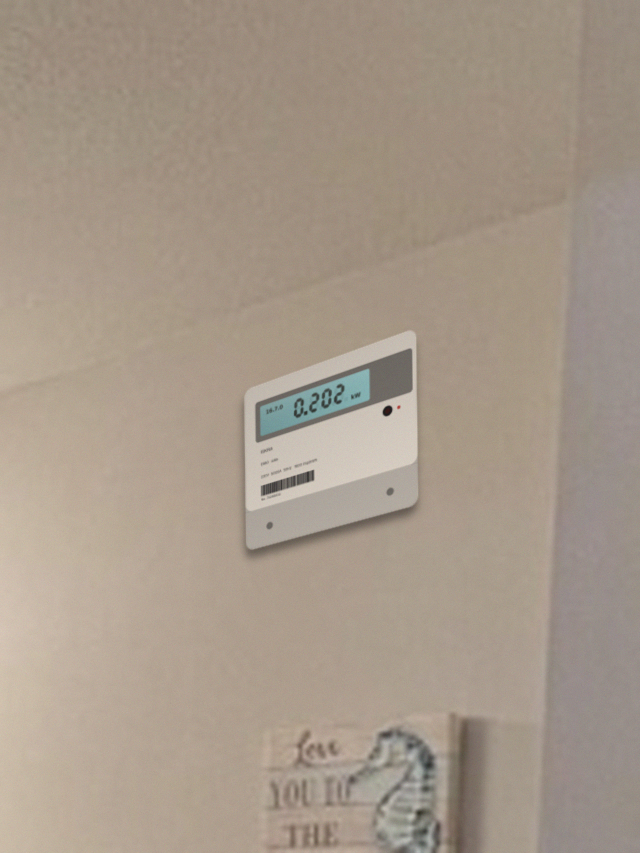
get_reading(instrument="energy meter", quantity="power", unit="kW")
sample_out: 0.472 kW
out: 0.202 kW
